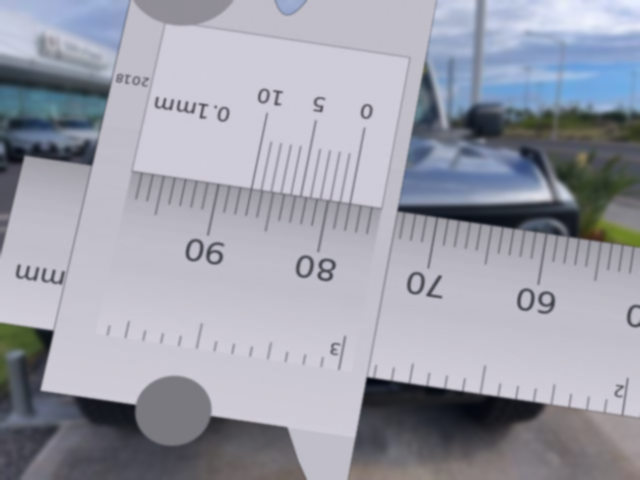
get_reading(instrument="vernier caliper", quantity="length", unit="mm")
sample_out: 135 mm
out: 78.0 mm
